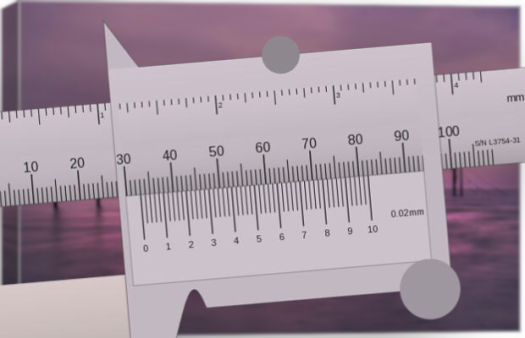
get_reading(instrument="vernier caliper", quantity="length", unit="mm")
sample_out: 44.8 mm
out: 33.0 mm
